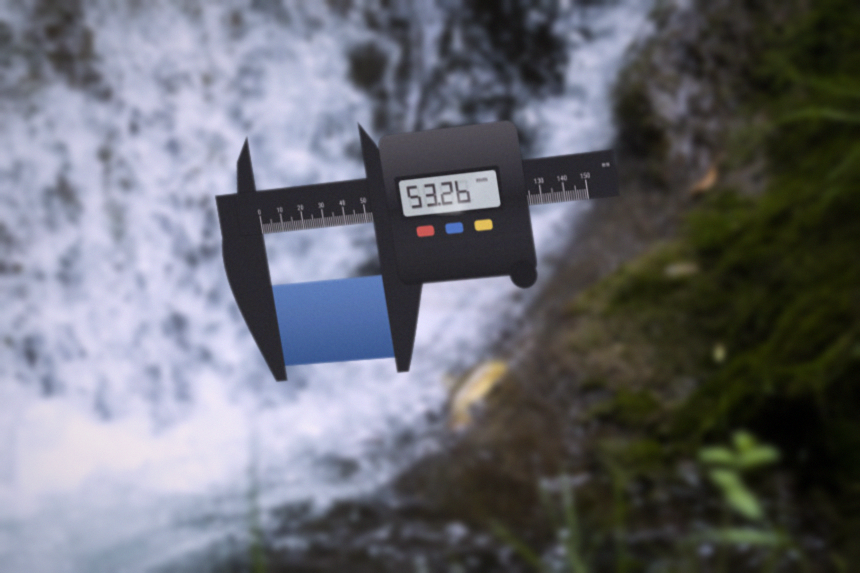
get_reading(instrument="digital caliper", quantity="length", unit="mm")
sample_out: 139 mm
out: 53.26 mm
